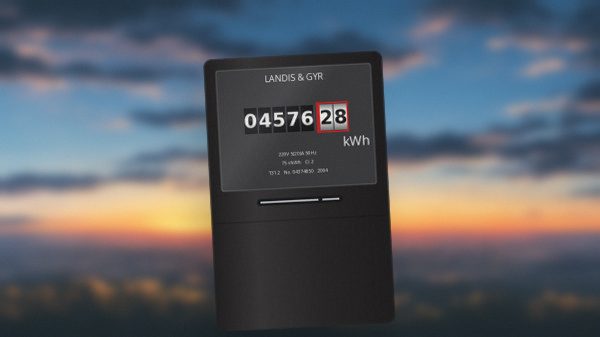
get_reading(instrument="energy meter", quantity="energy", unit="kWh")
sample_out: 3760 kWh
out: 4576.28 kWh
